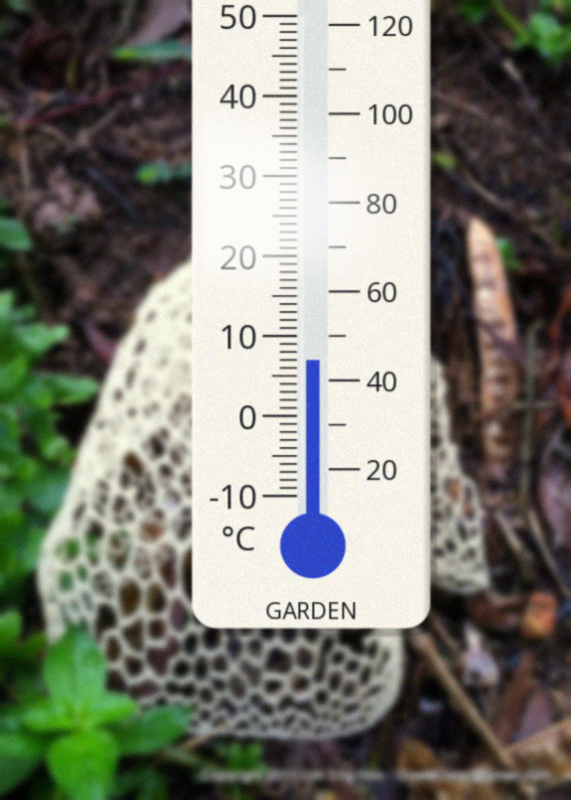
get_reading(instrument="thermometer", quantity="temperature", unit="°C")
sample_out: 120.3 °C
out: 7 °C
